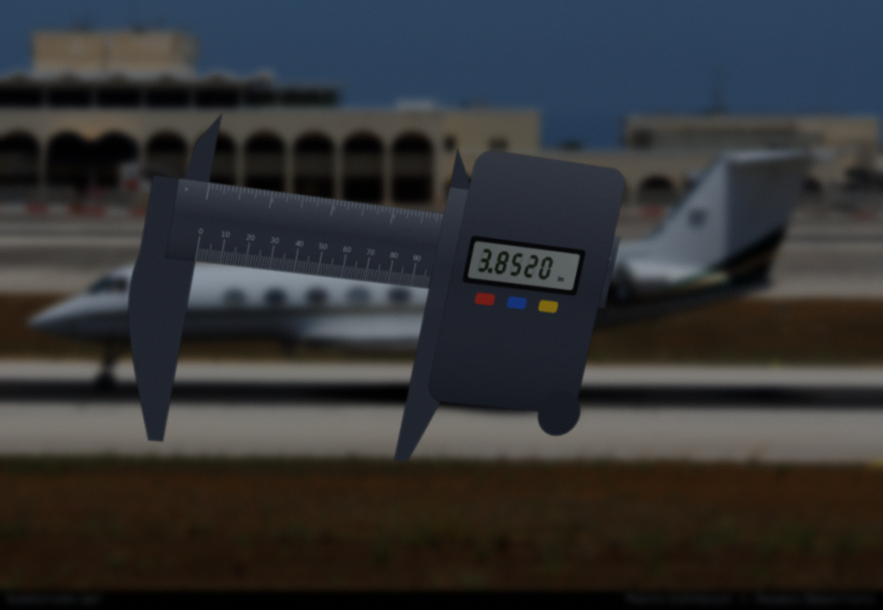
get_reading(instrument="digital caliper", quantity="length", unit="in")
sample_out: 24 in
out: 3.8520 in
